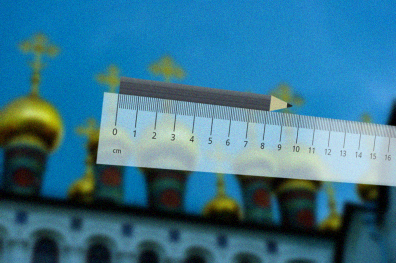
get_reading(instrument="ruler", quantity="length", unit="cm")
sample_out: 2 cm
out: 9.5 cm
